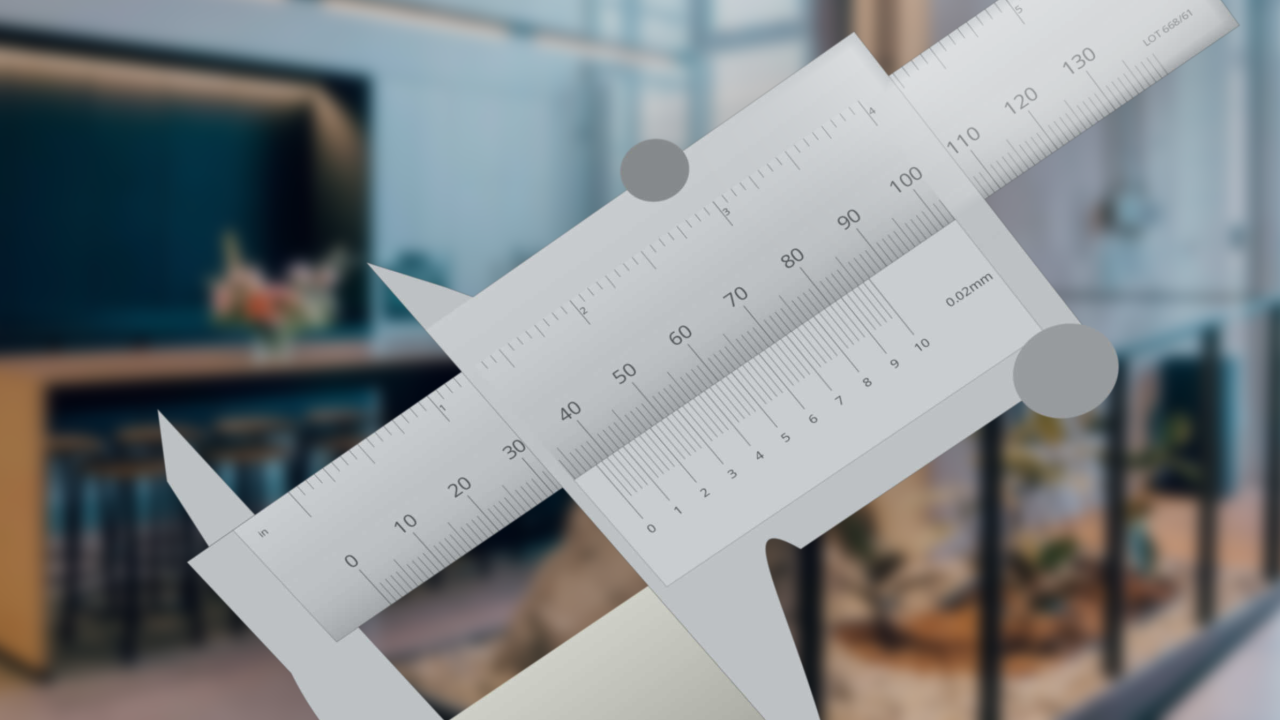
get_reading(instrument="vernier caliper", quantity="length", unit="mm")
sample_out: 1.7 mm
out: 37.8 mm
